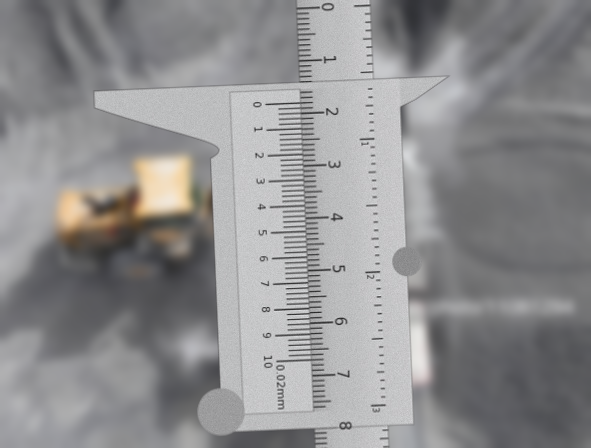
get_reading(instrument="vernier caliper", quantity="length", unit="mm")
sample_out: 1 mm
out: 18.0 mm
